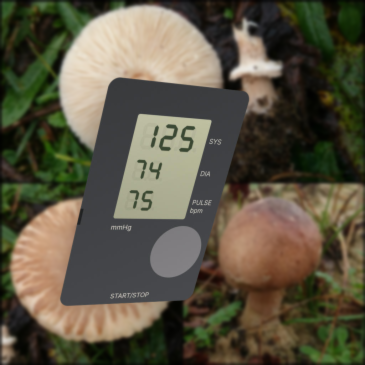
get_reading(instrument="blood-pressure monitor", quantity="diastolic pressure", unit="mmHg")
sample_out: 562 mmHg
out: 74 mmHg
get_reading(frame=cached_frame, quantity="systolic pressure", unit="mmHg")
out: 125 mmHg
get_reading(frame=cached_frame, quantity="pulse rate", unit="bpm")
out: 75 bpm
